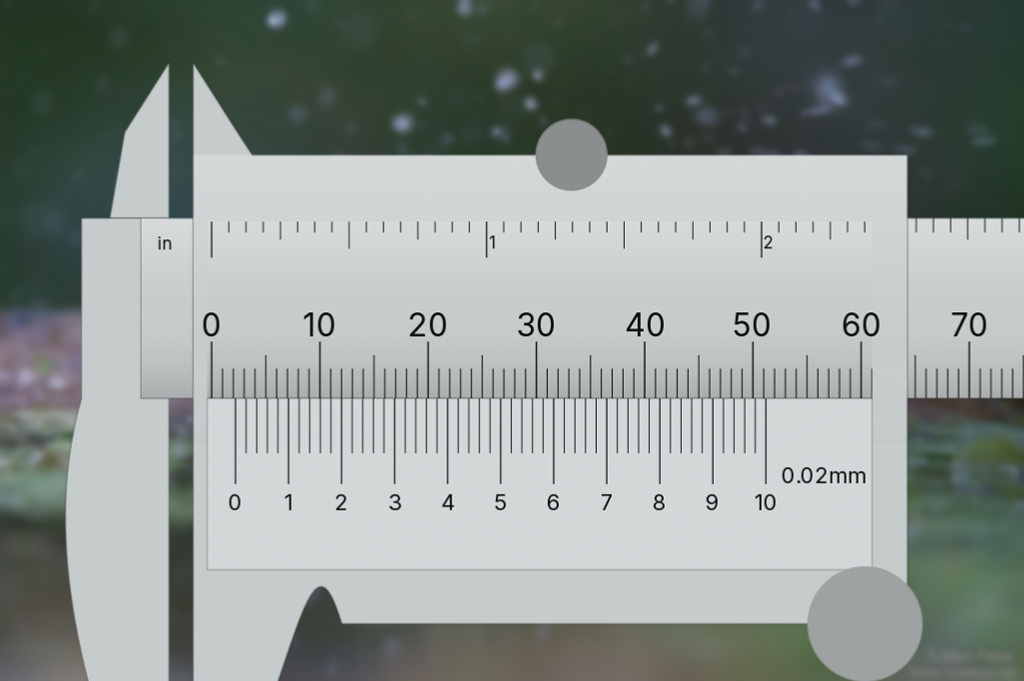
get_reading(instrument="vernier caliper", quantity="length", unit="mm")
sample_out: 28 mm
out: 2.2 mm
